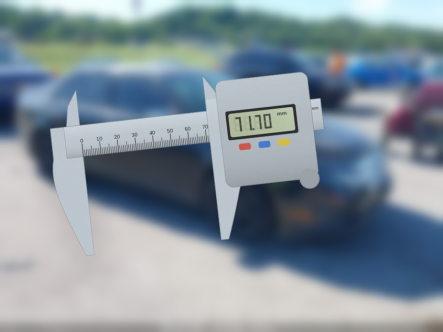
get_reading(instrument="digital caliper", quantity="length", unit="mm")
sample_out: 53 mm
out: 71.70 mm
